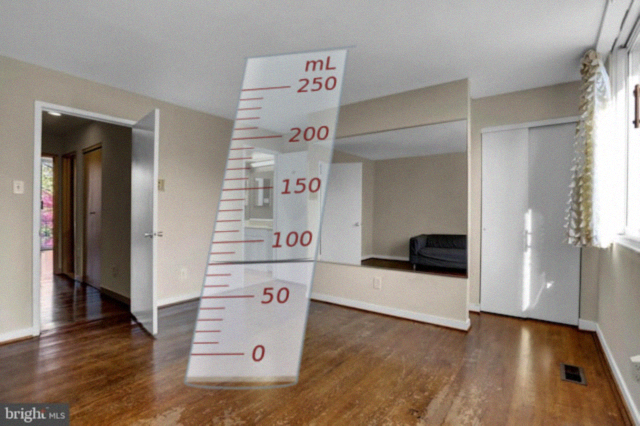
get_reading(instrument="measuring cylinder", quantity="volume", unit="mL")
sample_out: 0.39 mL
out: 80 mL
